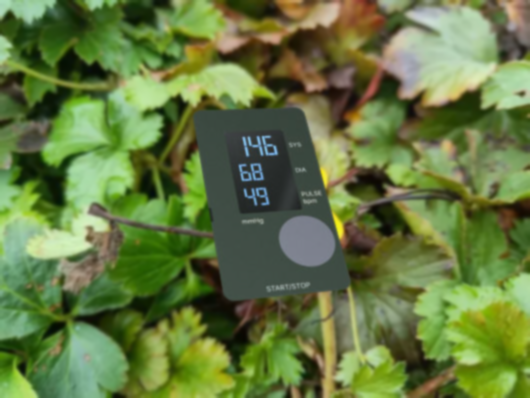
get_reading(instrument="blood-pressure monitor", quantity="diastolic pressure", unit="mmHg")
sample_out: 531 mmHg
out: 68 mmHg
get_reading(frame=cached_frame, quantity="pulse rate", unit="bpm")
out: 49 bpm
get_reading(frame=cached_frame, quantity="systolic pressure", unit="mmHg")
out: 146 mmHg
